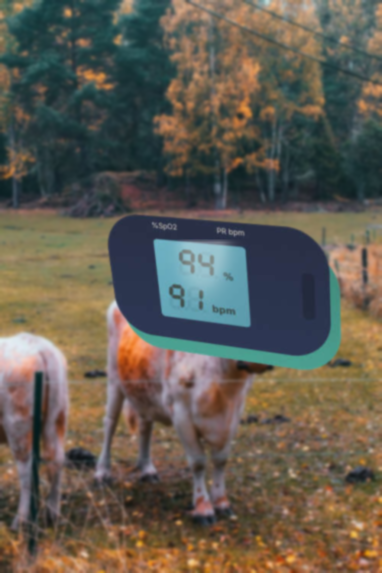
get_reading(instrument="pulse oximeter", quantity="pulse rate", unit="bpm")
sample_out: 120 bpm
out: 91 bpm
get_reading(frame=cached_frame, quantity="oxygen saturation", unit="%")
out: 94 %
